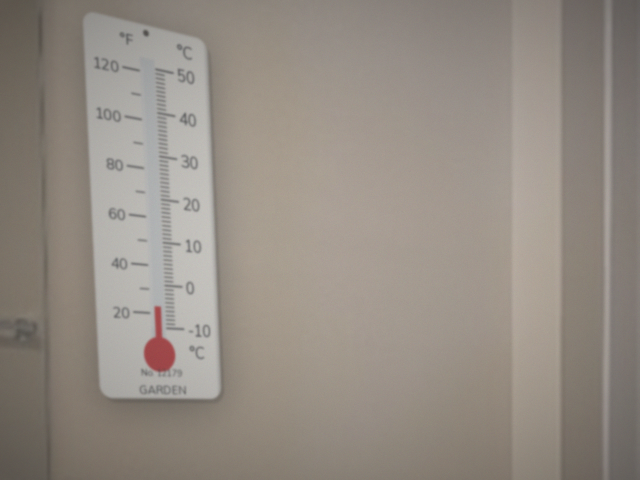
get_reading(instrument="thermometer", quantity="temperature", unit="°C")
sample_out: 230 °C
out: -5 °C
